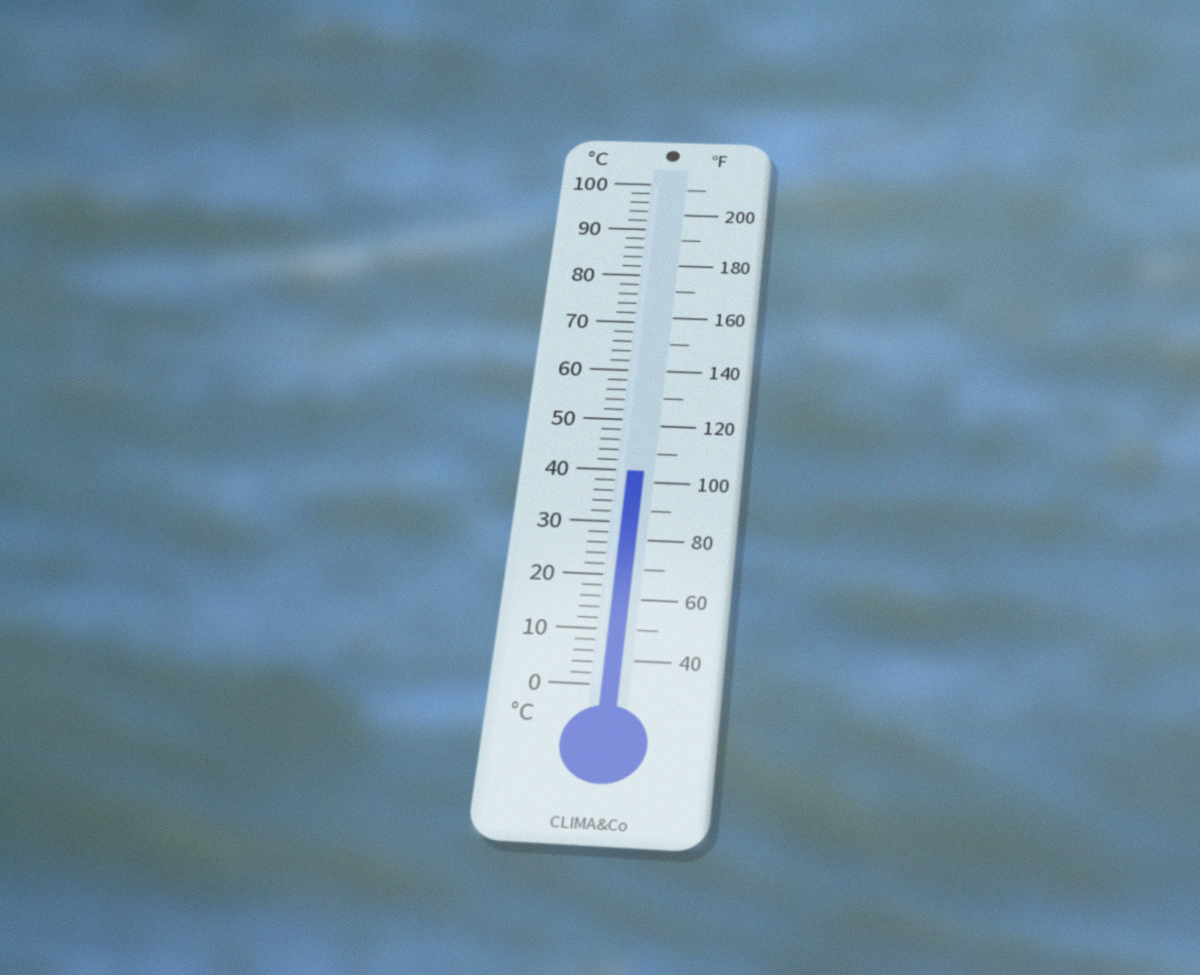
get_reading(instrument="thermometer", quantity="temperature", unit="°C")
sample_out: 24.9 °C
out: 40 °C
